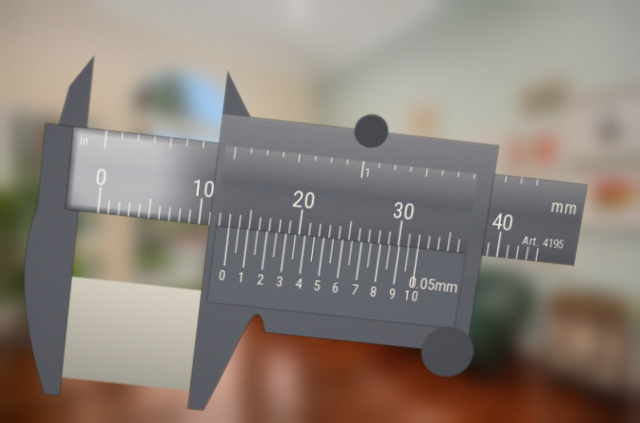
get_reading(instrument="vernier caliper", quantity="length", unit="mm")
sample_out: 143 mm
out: 13.0 mm
